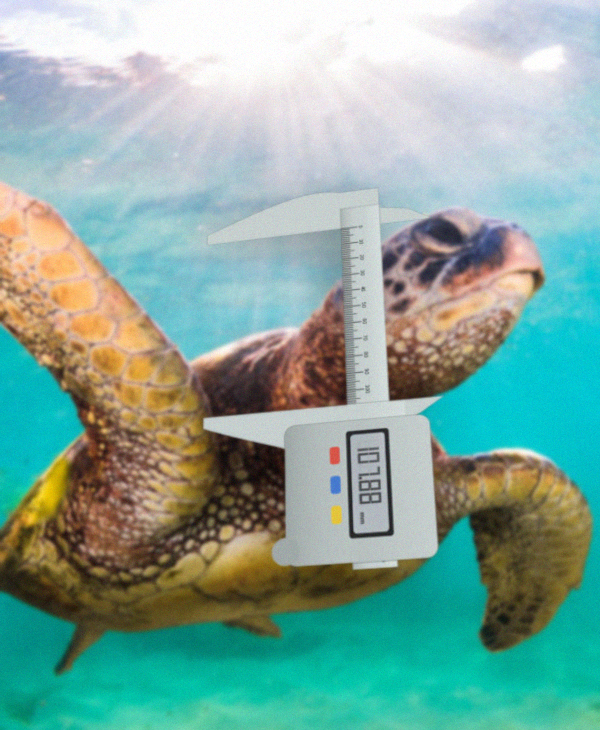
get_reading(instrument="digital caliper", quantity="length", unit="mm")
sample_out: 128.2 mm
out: 107.88 mm
